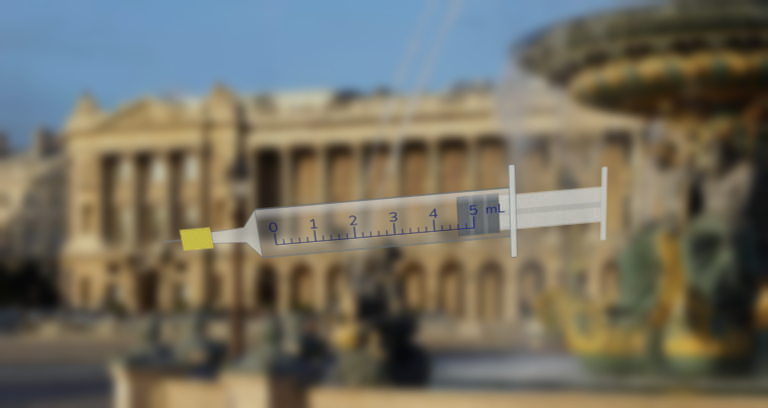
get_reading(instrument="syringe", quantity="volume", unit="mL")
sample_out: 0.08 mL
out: 4.6 mL
